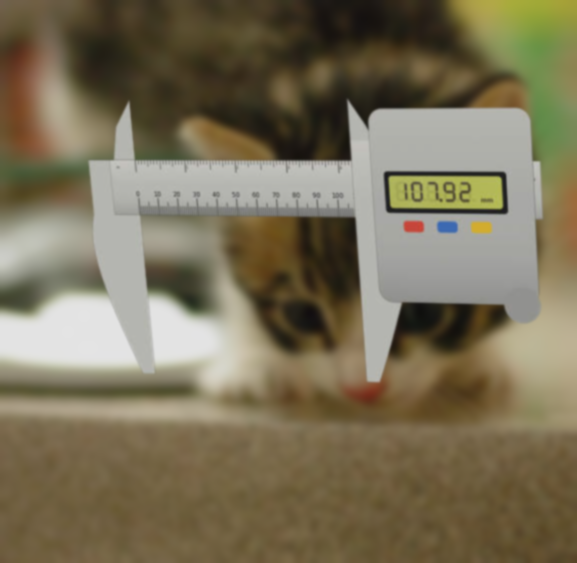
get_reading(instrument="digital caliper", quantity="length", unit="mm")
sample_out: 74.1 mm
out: 107.92 mm
